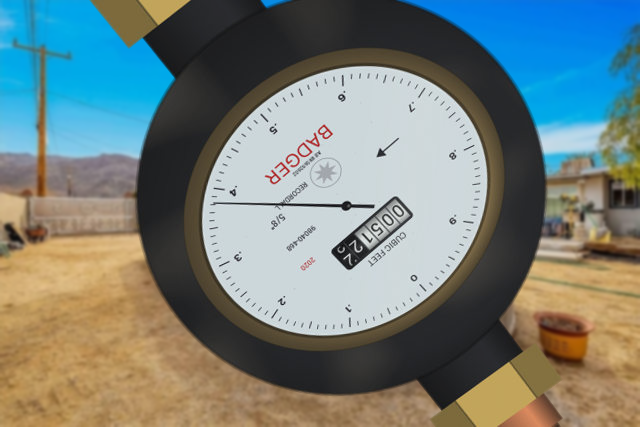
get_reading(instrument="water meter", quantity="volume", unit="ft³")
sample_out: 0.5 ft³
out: 5122.38 ft³
